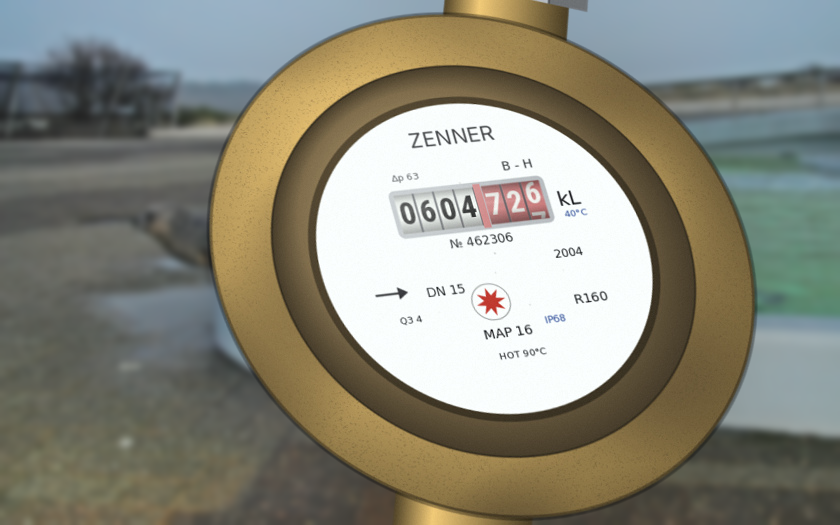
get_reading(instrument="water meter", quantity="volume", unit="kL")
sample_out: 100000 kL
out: 604.726 kL
